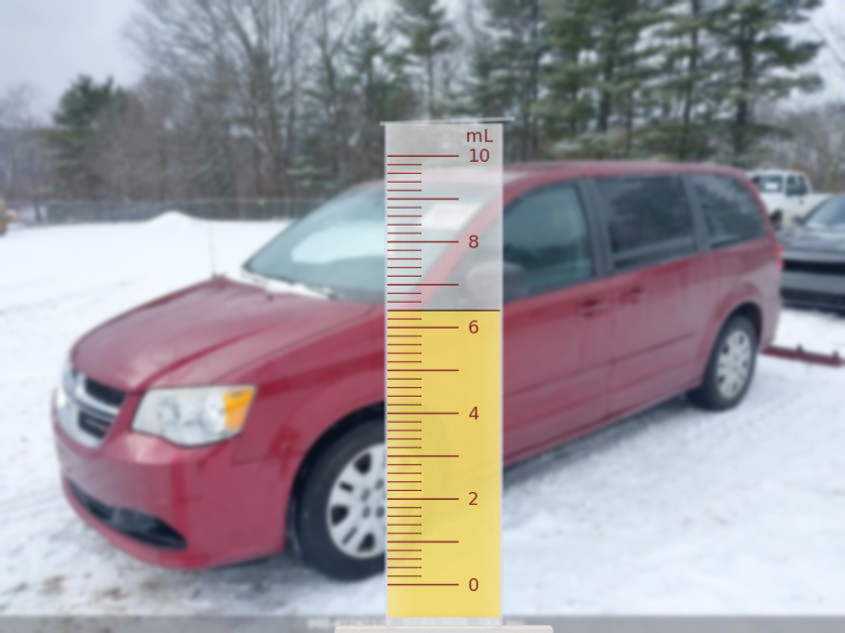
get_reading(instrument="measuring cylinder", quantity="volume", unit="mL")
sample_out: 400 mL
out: 6.4 mL
